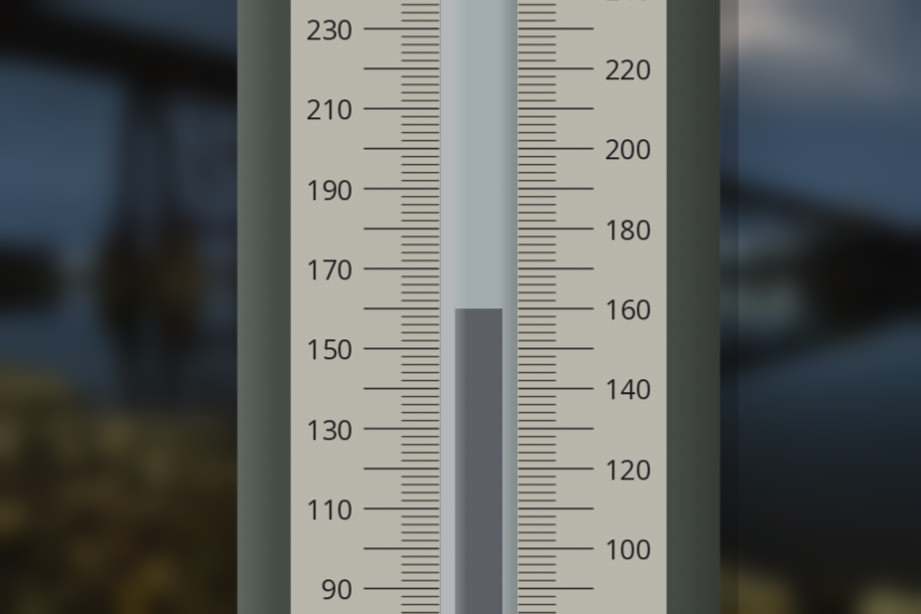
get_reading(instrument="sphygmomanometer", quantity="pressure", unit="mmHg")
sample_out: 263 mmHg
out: 160 mmHg
